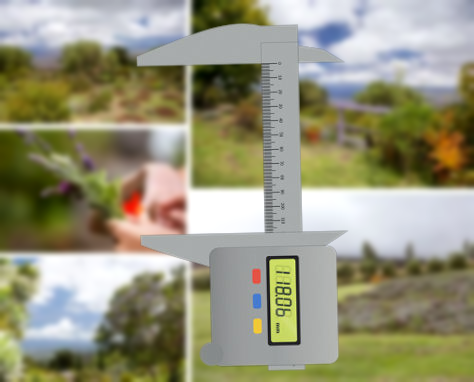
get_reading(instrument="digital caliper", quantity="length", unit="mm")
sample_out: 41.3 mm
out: 118.06 mm
